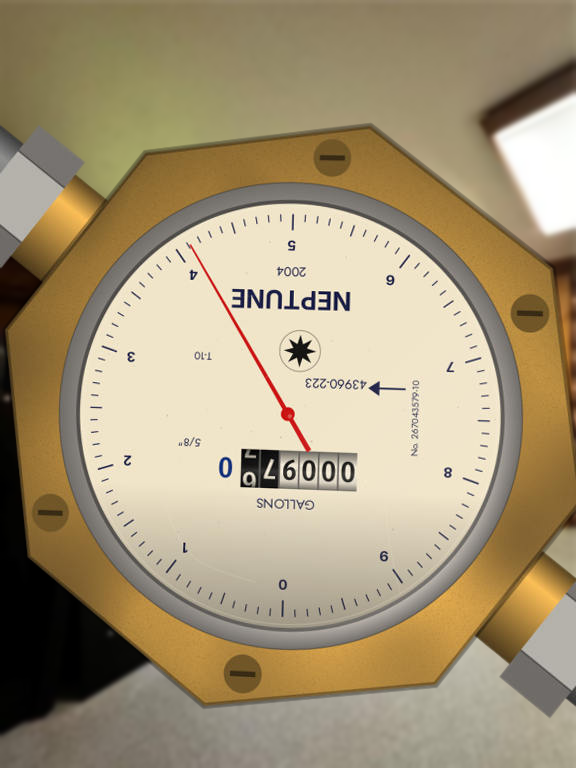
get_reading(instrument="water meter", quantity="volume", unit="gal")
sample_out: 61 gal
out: 9764.1 gal
